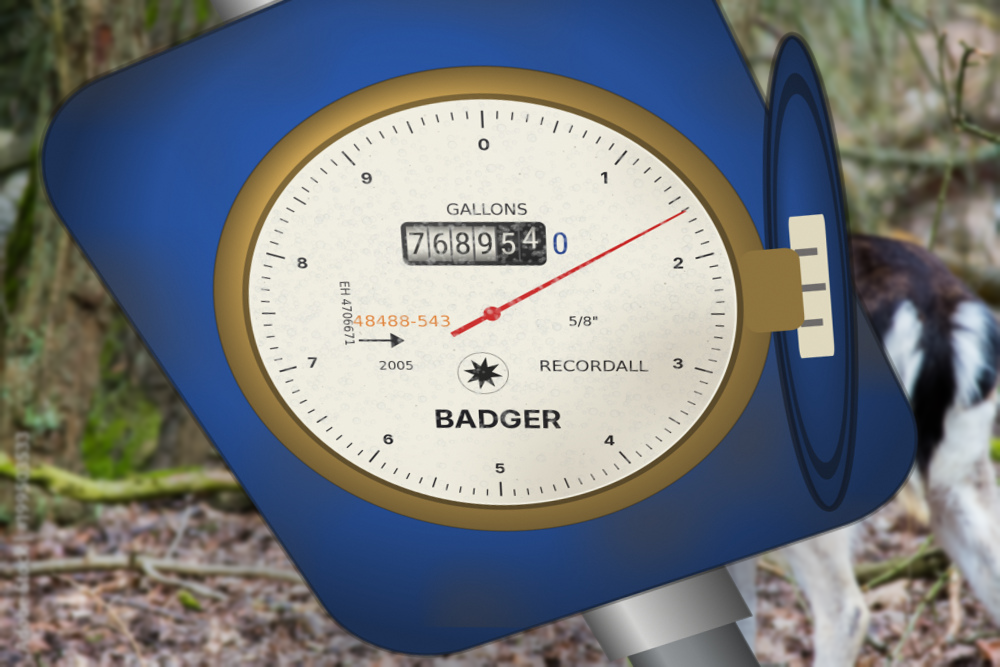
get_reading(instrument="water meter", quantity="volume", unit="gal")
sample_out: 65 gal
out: 7689541.6 gal
